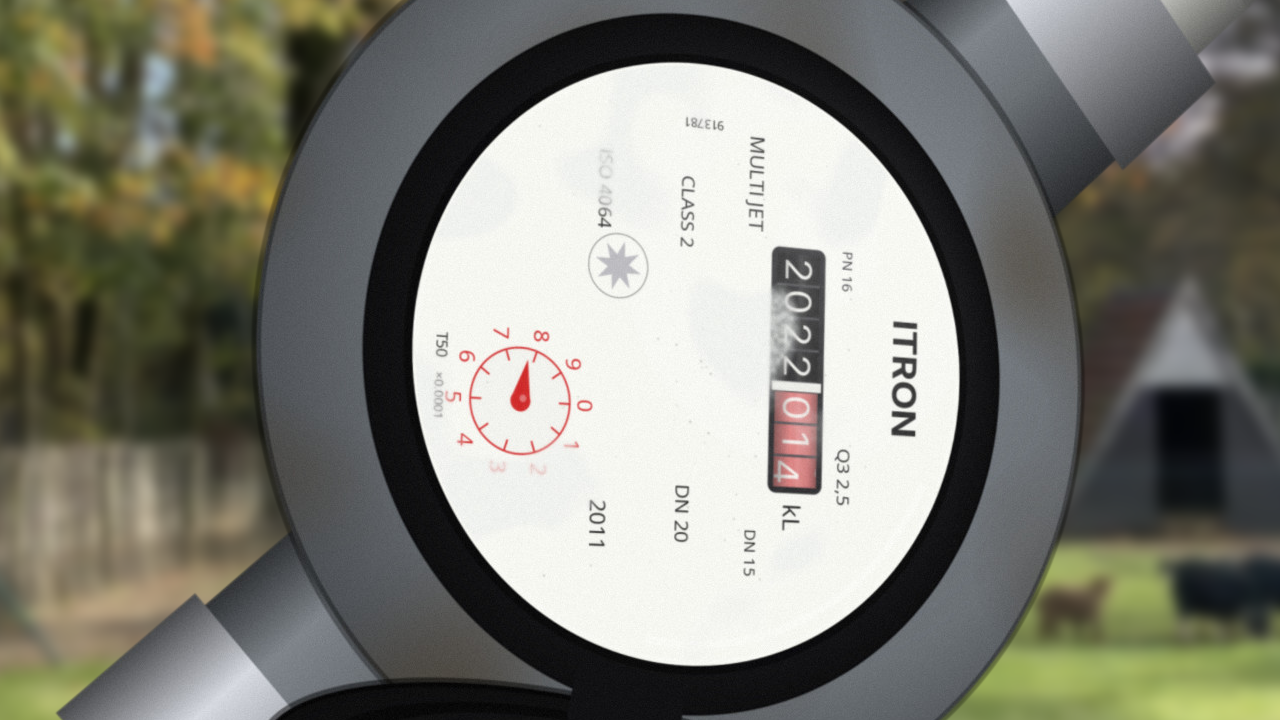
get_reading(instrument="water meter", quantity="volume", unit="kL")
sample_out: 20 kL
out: 2022.0137 kL
